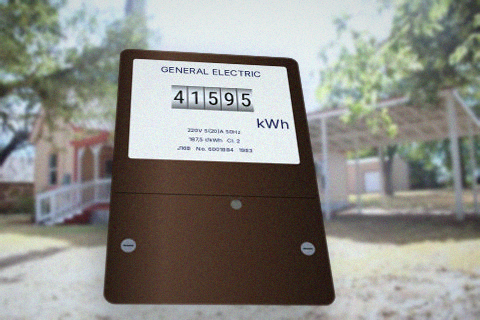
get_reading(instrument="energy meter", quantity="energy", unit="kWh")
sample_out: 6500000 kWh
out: 41595 kWh
